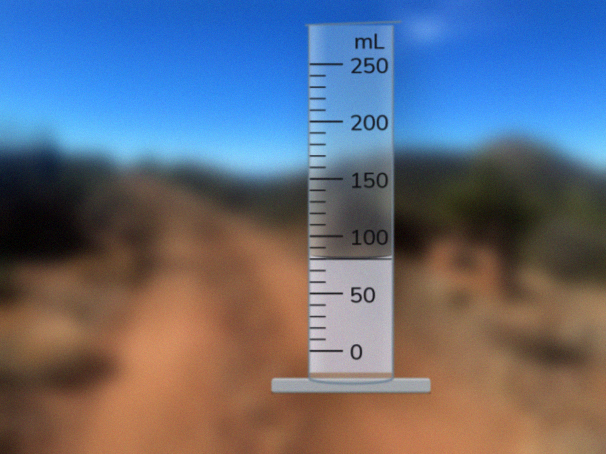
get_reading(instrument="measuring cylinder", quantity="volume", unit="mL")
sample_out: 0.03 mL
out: 80 mL
